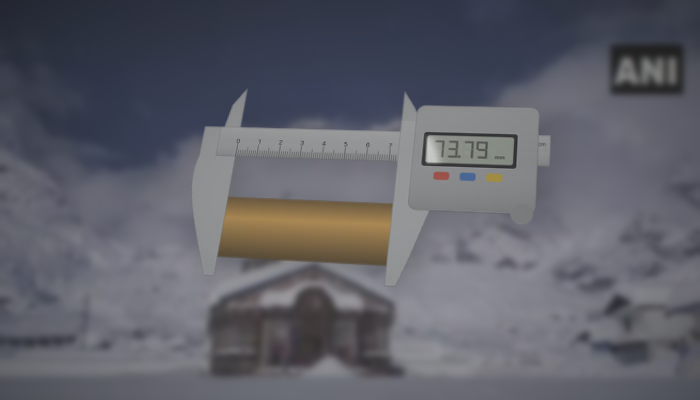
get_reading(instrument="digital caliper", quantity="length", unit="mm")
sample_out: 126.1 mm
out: 73.79 mm
